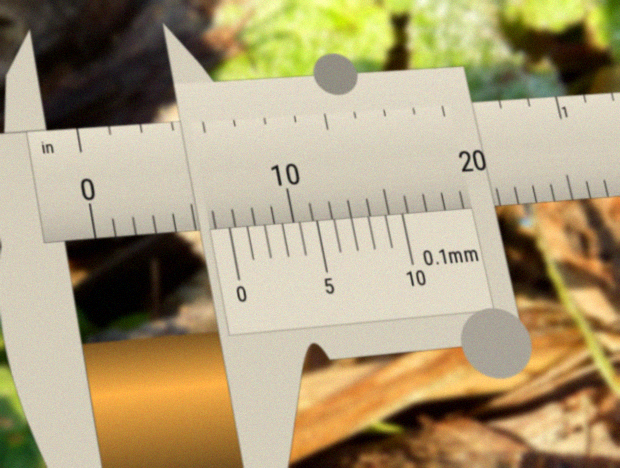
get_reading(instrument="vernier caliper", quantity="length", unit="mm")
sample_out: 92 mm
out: 6.7 mm
